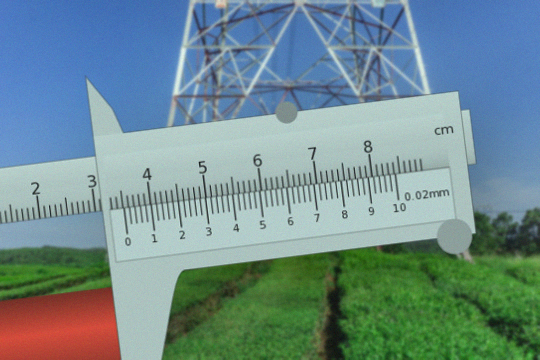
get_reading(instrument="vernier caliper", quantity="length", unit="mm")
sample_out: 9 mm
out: 35.2 mm
